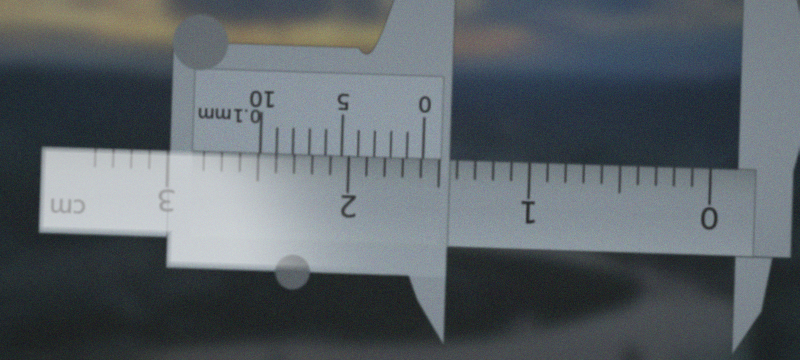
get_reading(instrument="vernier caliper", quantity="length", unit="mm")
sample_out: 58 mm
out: 15.9 mm
